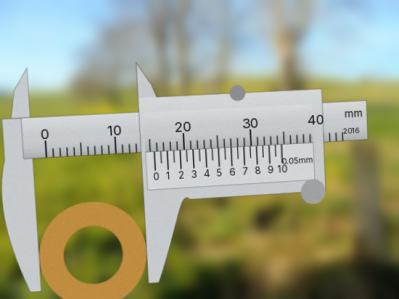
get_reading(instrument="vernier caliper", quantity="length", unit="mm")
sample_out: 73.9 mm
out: 15.6 mm
